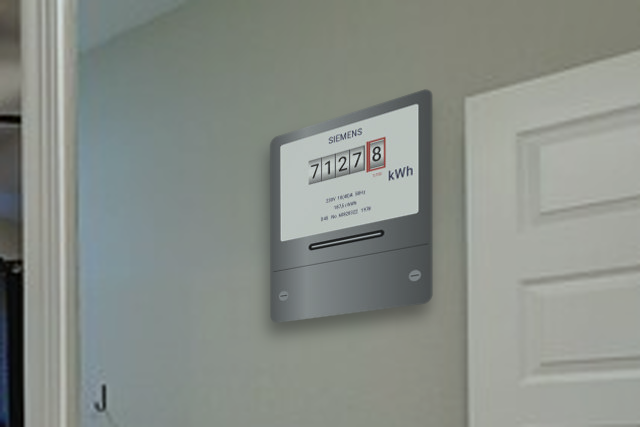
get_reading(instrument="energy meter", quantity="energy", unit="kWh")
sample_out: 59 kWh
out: 7127.8 kWh
